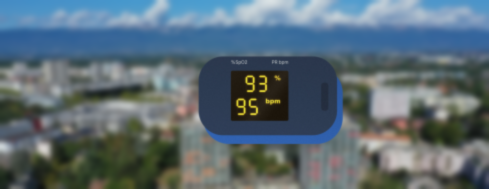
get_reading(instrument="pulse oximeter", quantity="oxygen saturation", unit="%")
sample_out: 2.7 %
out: 93 %
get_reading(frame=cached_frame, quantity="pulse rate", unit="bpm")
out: 95 bpm
